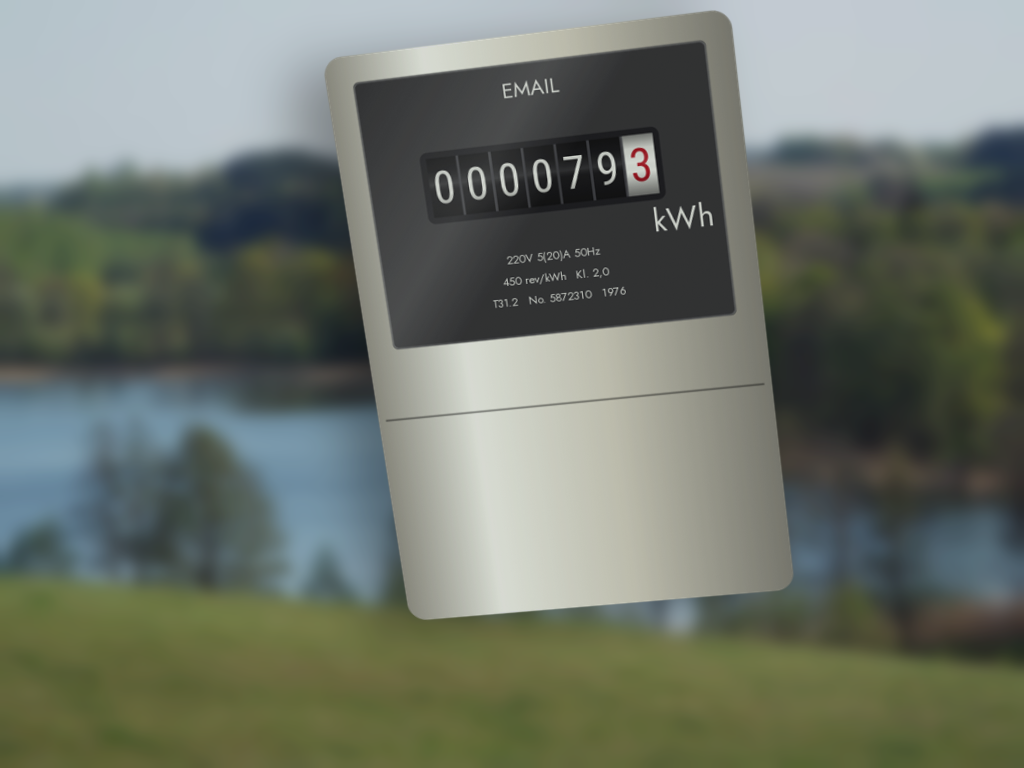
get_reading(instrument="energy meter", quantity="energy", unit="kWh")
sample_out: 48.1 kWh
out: 79.3 kWh
